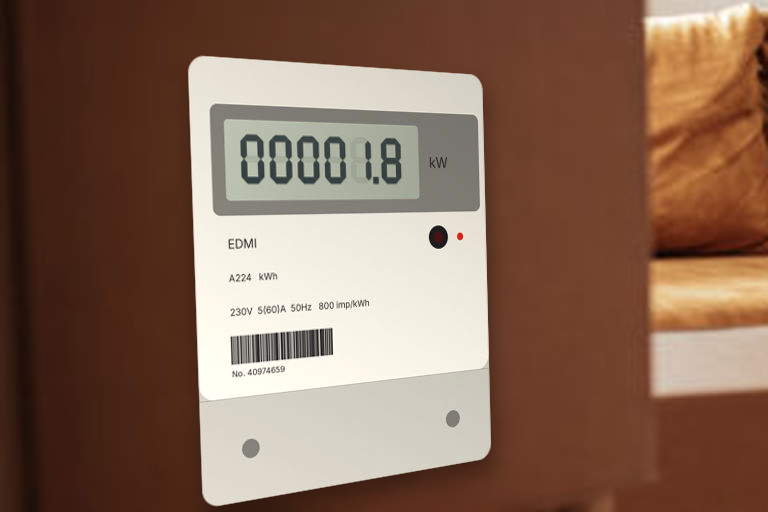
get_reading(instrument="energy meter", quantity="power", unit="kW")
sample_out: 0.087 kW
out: 1.8 kW
